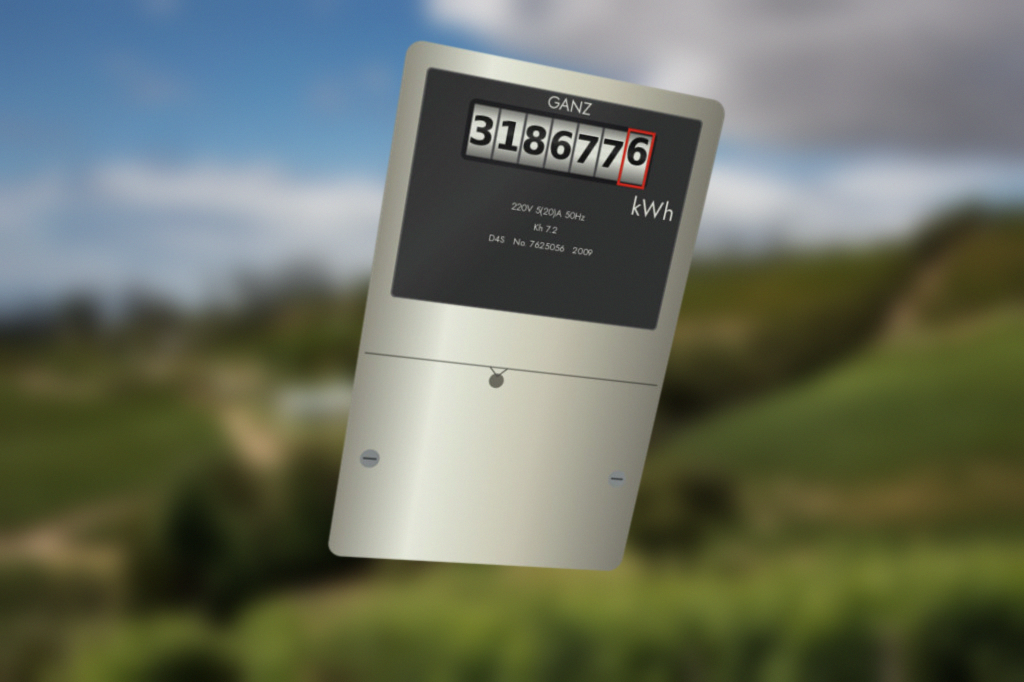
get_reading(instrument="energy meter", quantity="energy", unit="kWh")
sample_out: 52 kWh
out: 318677.6 kWh
